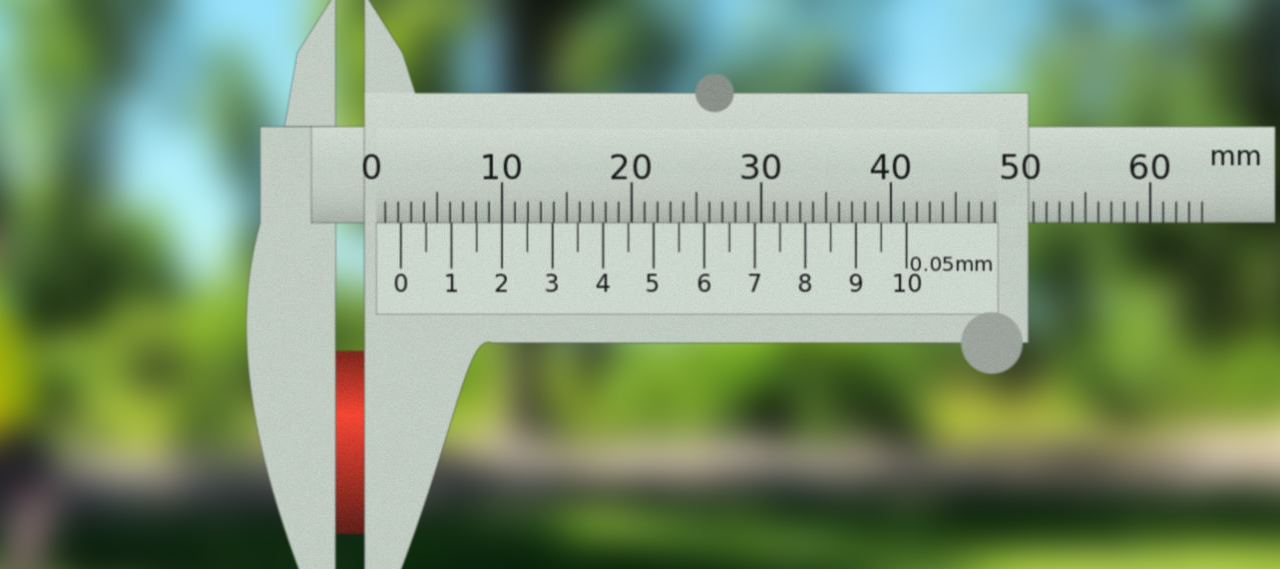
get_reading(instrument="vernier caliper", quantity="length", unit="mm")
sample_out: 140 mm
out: 2.2 mm
